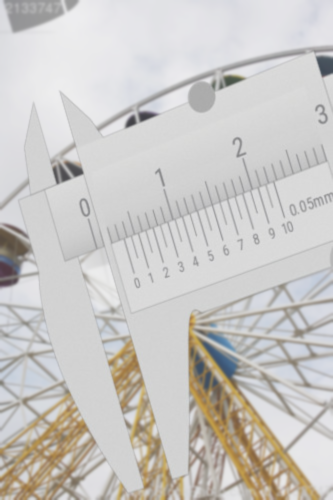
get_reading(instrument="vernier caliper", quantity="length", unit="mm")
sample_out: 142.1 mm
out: 3.6 mm
